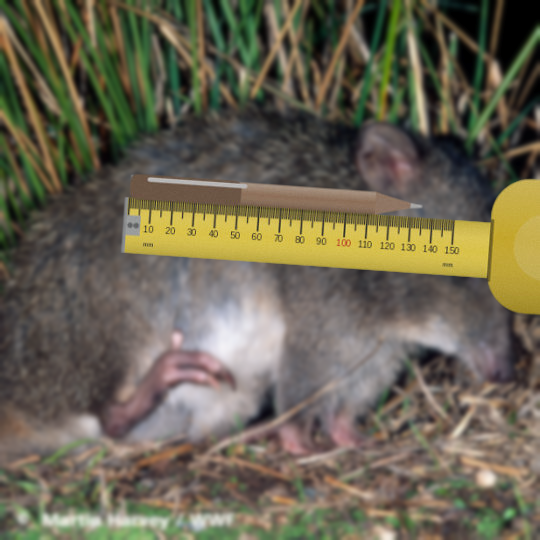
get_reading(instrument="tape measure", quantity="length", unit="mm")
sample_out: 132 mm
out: 135 mm
